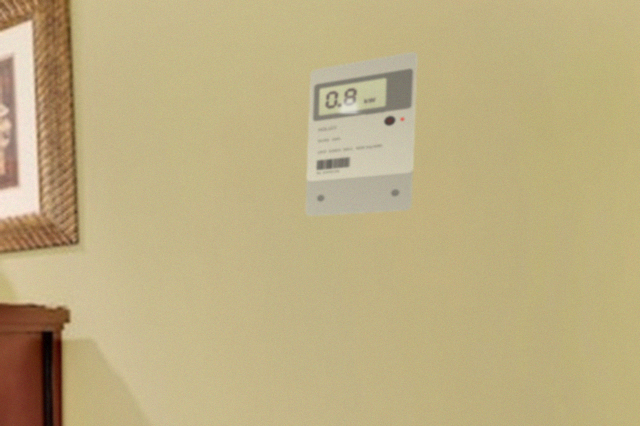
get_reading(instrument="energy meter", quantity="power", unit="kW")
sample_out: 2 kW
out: 0.8 kW
